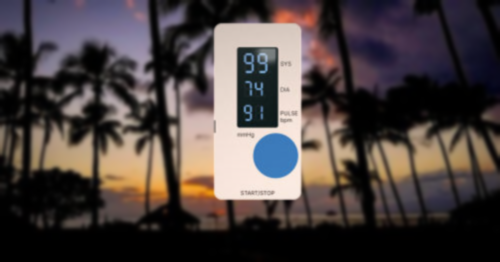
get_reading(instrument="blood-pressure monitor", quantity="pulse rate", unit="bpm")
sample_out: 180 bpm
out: 91 bpm
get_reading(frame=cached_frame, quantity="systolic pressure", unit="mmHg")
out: 99 mmHg
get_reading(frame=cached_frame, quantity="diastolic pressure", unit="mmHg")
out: 74 mmHg
